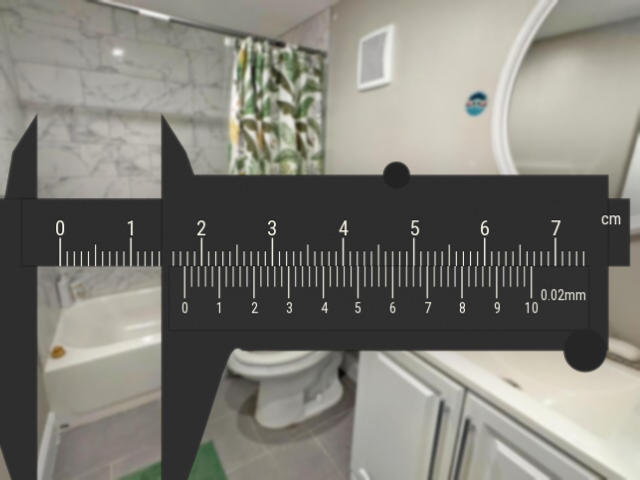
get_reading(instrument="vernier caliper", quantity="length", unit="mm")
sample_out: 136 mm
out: 17.6 mm
